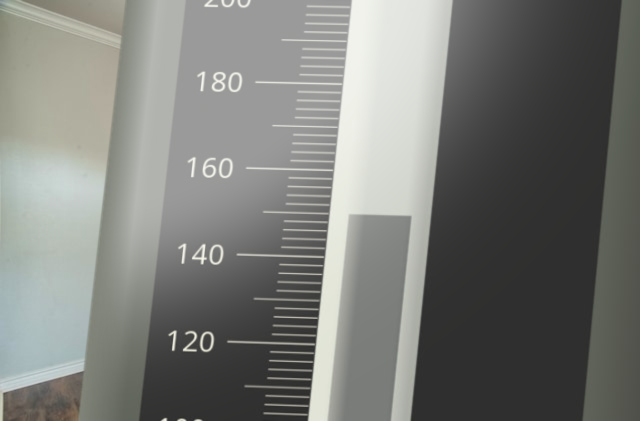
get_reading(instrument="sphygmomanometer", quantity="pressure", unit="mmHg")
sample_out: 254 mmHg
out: 150 mmHg
